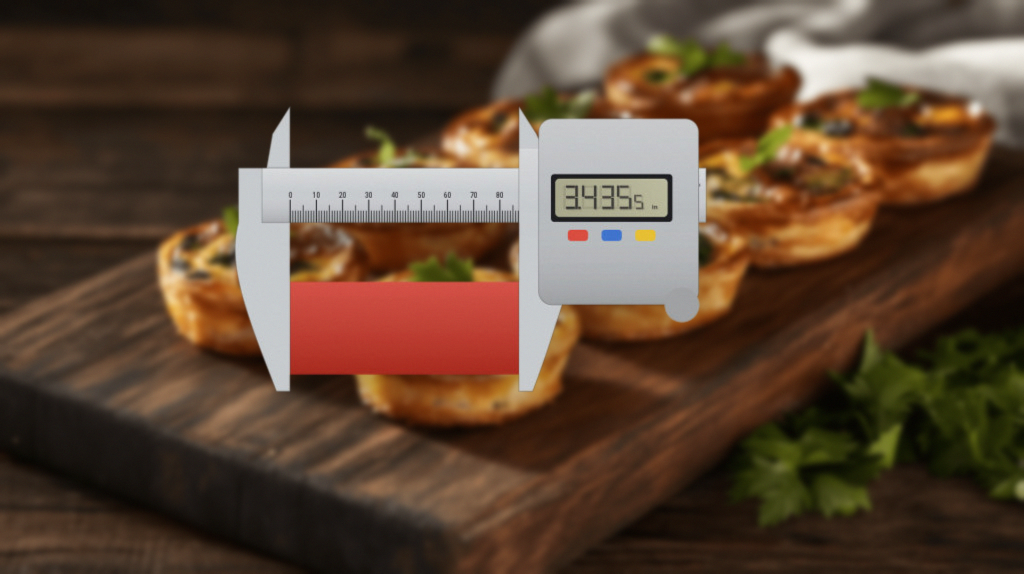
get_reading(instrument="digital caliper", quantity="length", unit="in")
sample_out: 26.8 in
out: 3.4355 in
